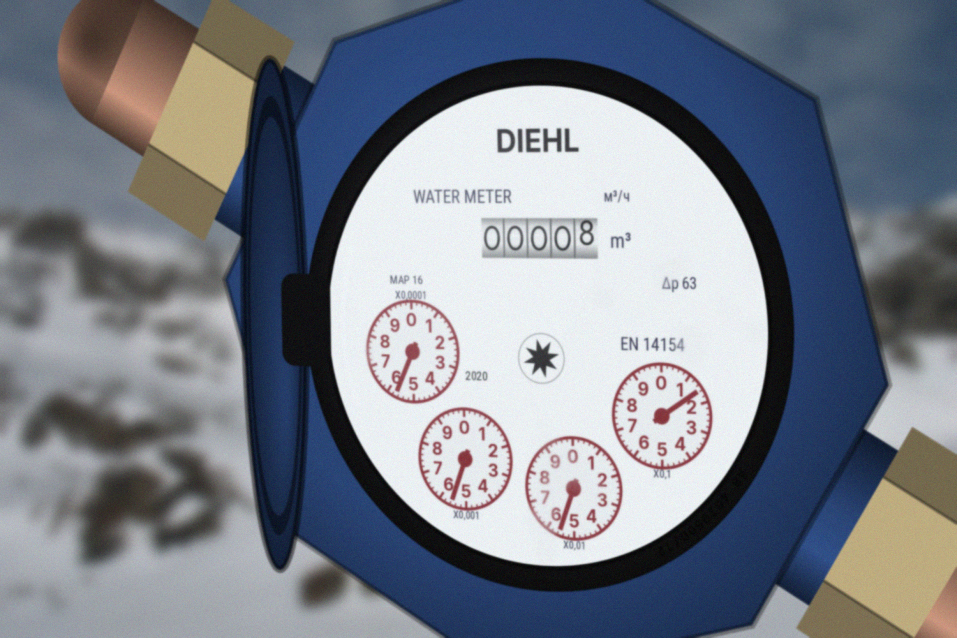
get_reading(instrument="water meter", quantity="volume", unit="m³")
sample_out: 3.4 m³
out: 8.1555 m³
